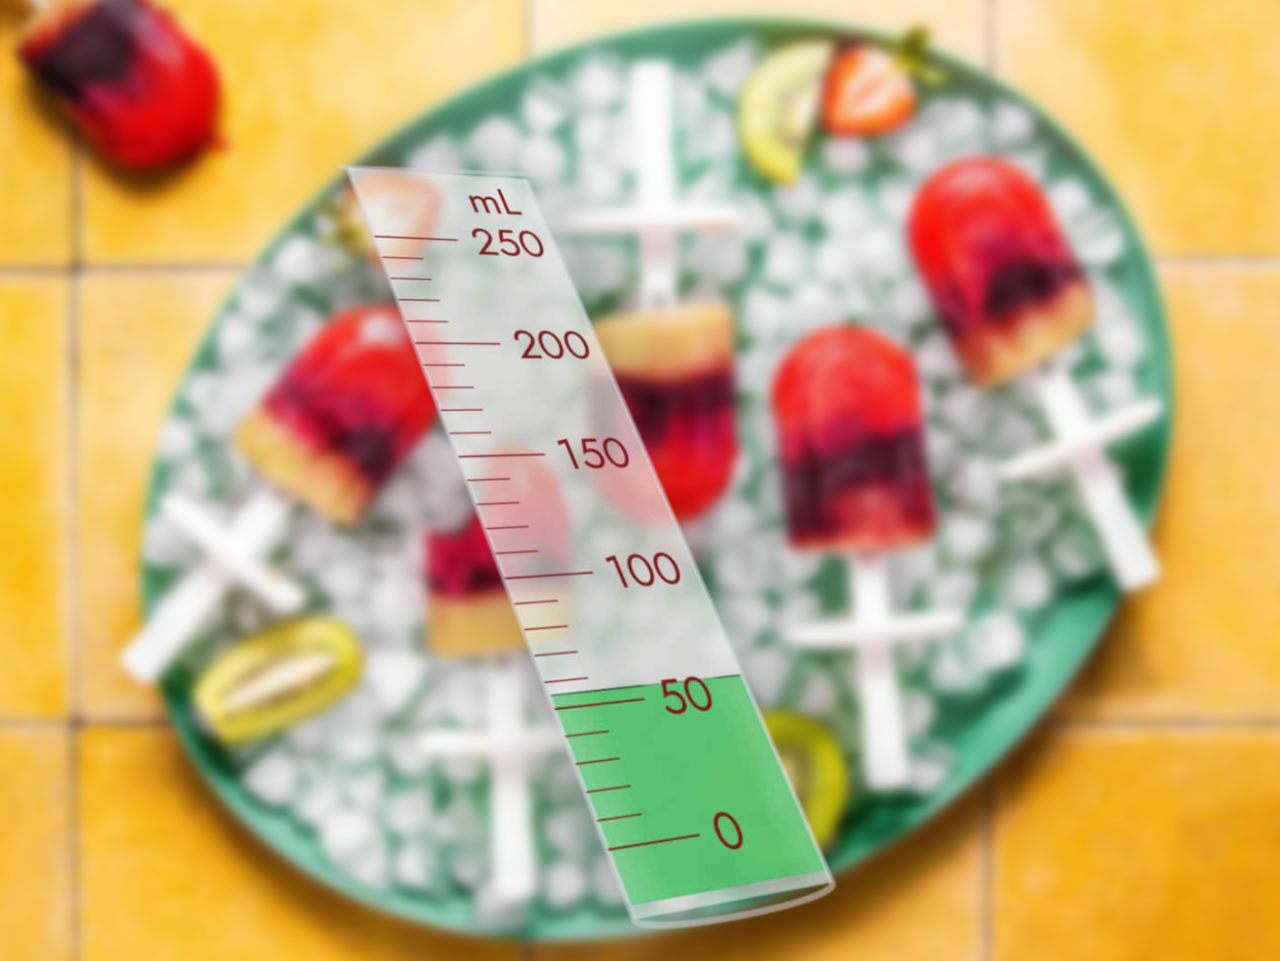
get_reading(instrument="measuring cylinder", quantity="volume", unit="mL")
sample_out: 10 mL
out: 55 mL
